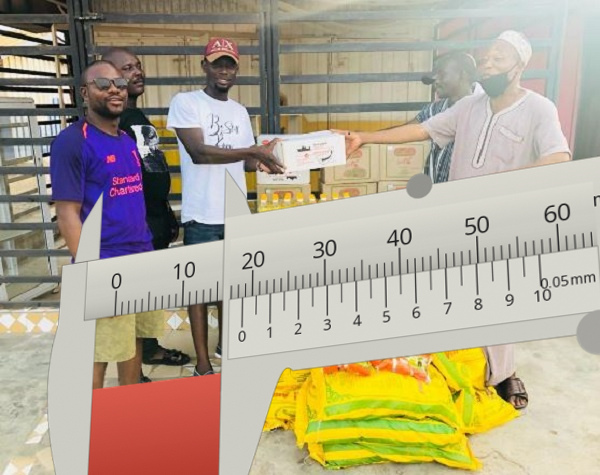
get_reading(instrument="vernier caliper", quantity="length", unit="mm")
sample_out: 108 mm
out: 18.6 mm
